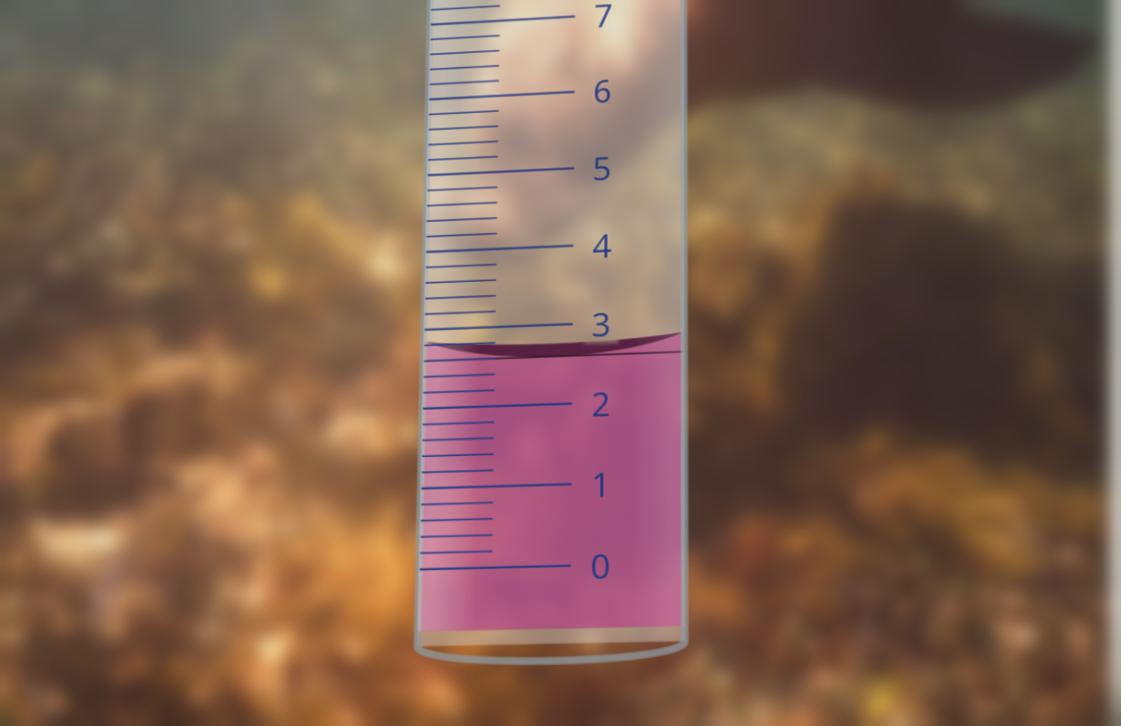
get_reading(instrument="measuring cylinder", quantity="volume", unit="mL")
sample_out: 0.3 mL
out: 2.6 mL
